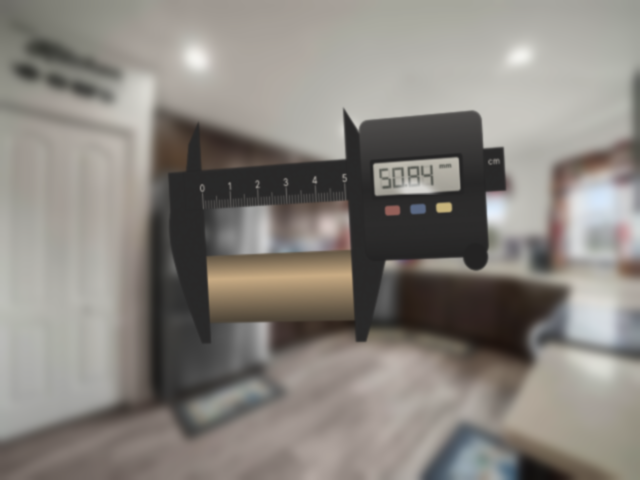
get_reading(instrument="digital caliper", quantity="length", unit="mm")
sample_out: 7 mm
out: 50.84 mm
